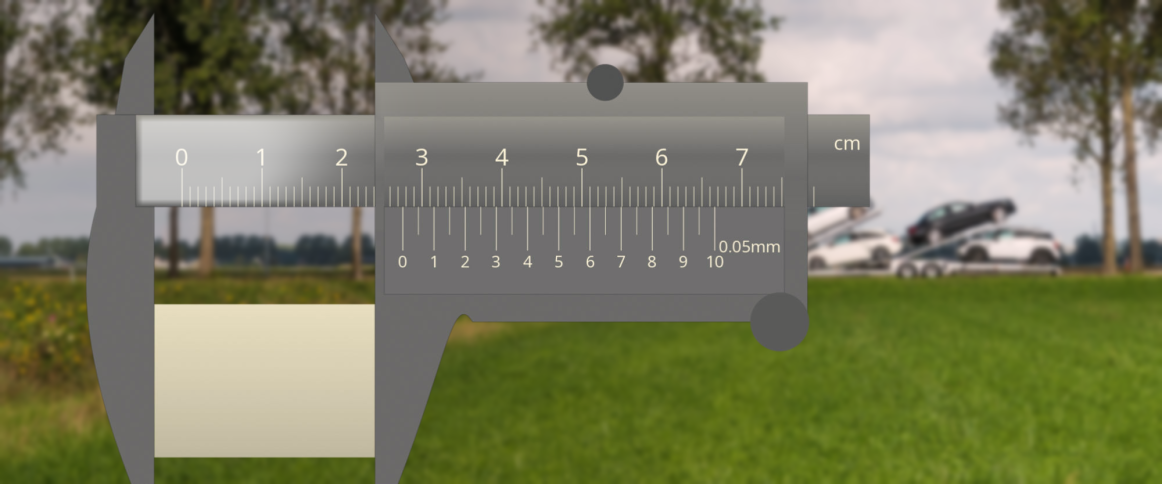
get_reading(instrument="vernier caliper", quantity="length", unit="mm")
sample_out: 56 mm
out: 27.6 mm
